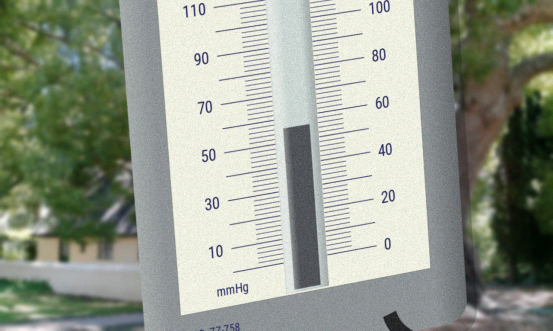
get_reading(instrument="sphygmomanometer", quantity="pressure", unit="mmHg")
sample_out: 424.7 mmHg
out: 56 mmHg
